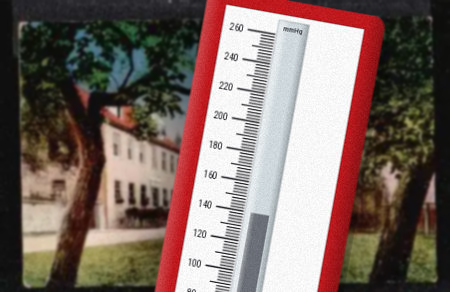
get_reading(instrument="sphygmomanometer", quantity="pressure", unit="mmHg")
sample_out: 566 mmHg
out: 140 mmHg
